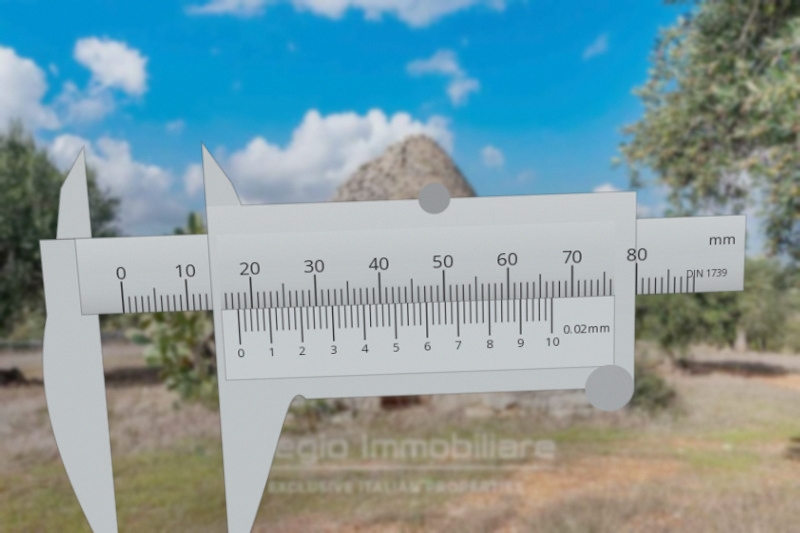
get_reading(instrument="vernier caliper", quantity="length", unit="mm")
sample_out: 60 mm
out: 17.8 mm
